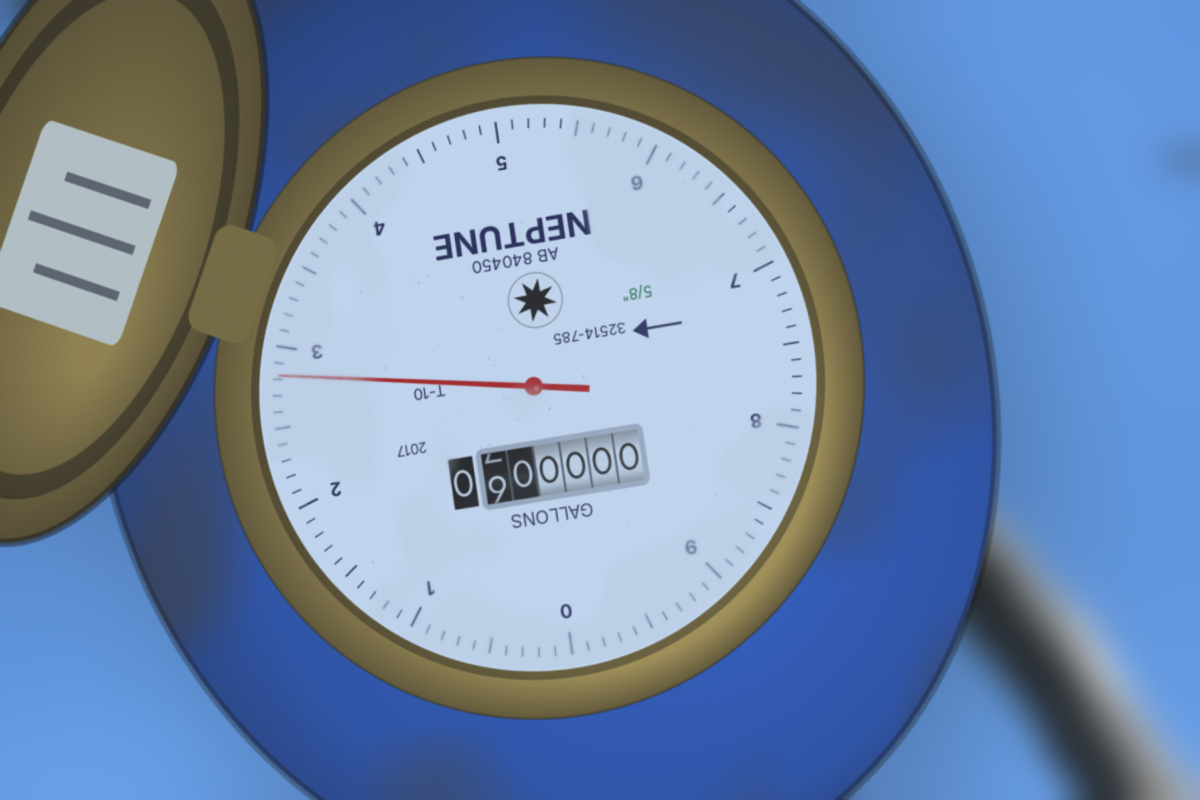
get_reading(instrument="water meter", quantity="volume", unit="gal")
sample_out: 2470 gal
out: 62.8 gal
